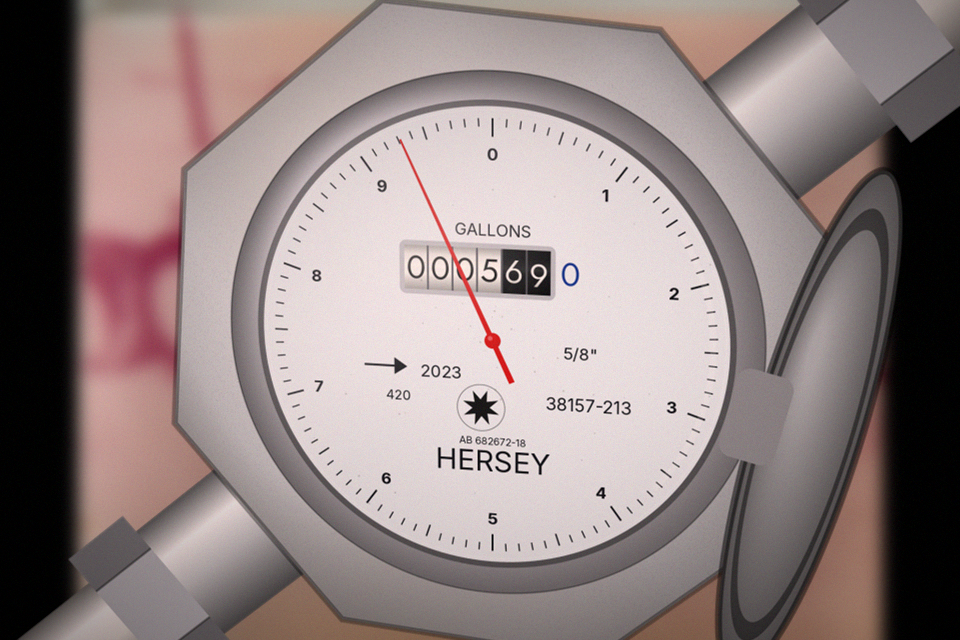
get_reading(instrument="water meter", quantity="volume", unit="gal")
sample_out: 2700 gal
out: 5689.3 gal
